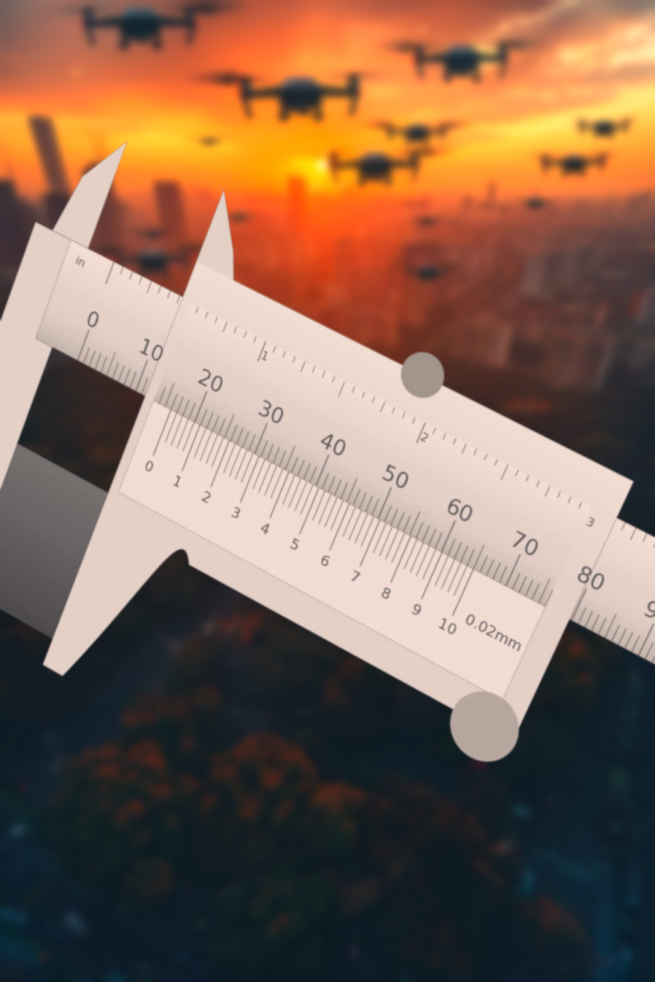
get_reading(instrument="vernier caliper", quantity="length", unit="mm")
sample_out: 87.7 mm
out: 16.0 mm
